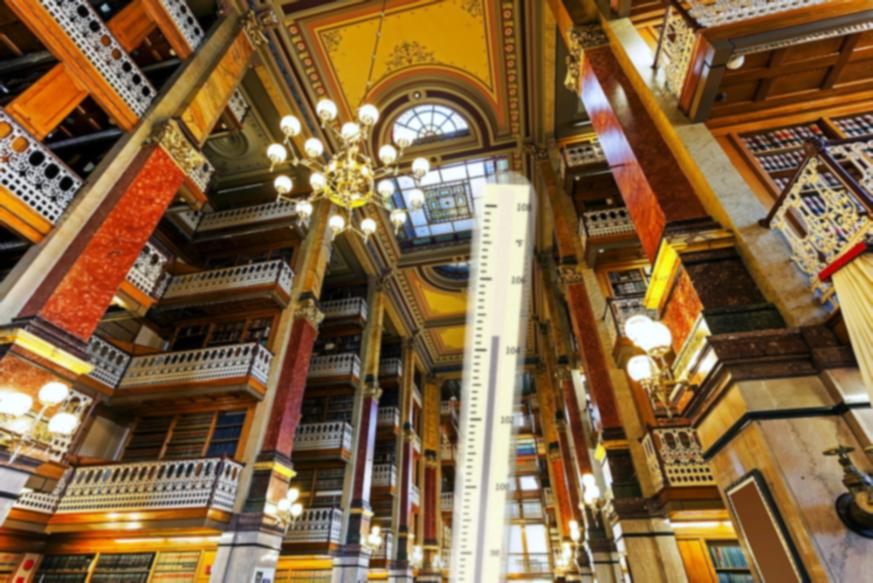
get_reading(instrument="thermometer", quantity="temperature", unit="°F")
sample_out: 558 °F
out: 104.4 °F
